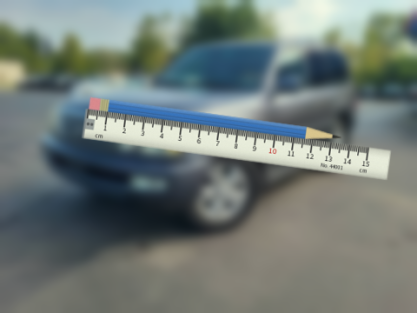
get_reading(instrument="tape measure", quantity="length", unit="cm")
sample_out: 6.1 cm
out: 13.5 cm
